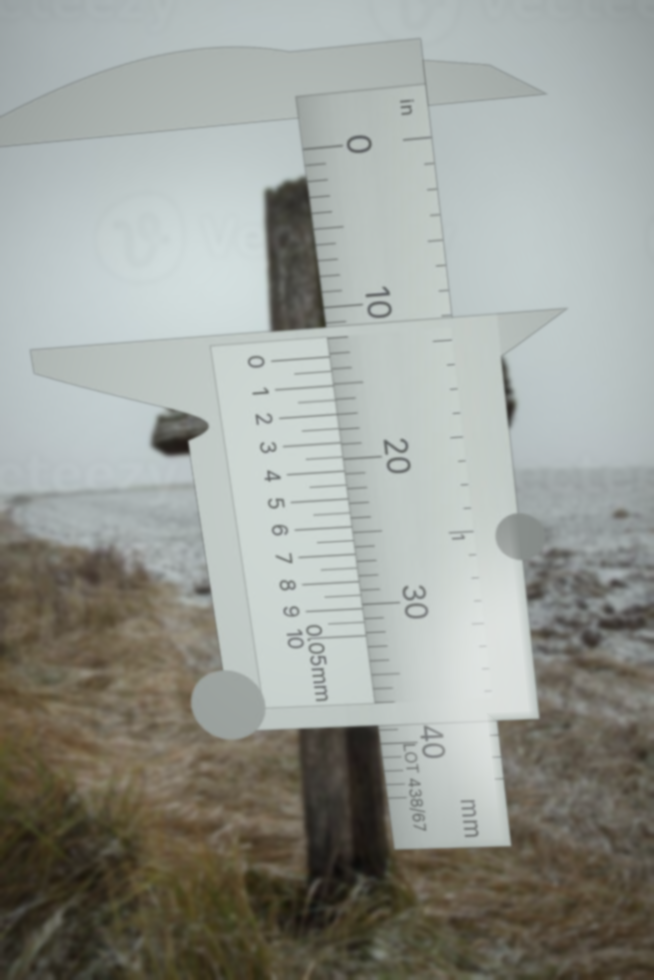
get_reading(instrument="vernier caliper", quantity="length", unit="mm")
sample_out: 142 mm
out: 13.2 mm
